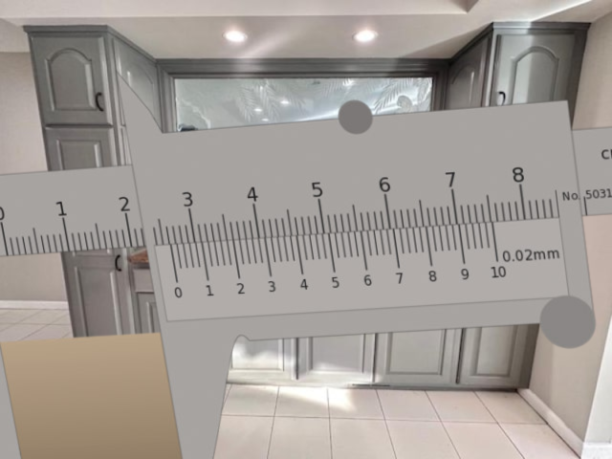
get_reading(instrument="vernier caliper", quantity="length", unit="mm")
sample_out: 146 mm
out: 26.2 mm
